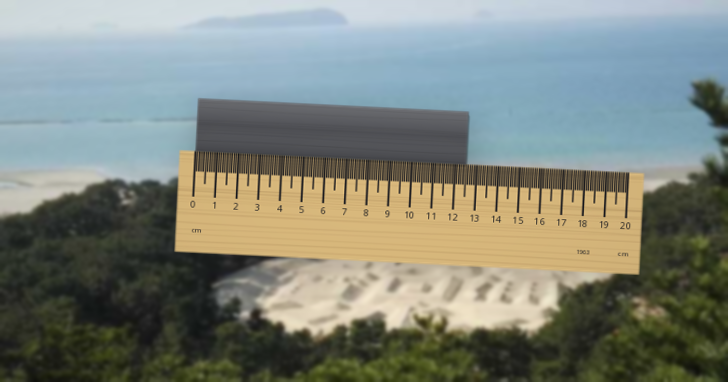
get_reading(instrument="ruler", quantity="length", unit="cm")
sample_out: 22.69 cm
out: 12.5 cm
